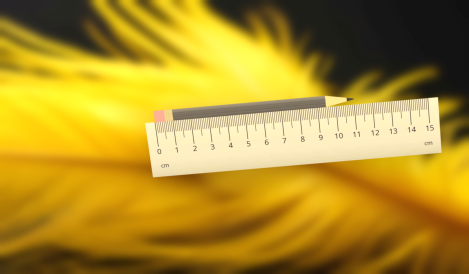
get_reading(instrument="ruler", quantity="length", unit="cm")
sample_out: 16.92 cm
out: 11 cm
